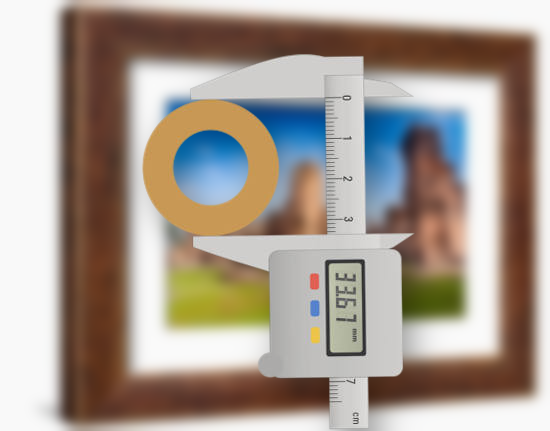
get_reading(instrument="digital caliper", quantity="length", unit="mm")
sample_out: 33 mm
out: 33.67 mm
